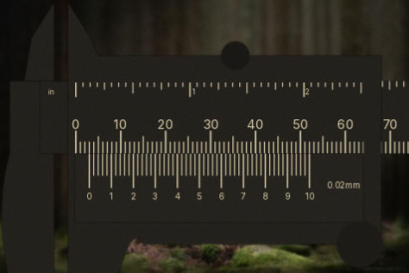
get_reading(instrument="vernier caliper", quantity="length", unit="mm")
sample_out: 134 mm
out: 3.0 mm
